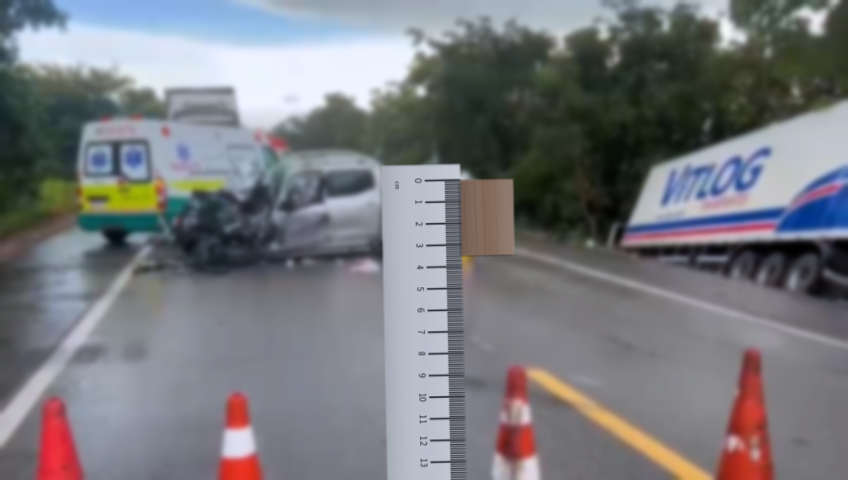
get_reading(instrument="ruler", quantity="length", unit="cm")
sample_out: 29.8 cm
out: 3.5 cm
